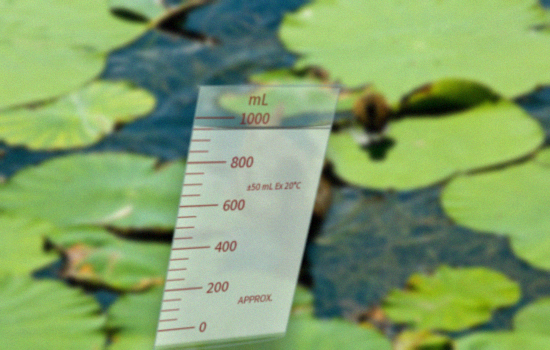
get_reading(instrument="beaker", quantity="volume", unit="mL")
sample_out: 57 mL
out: 950 mL
